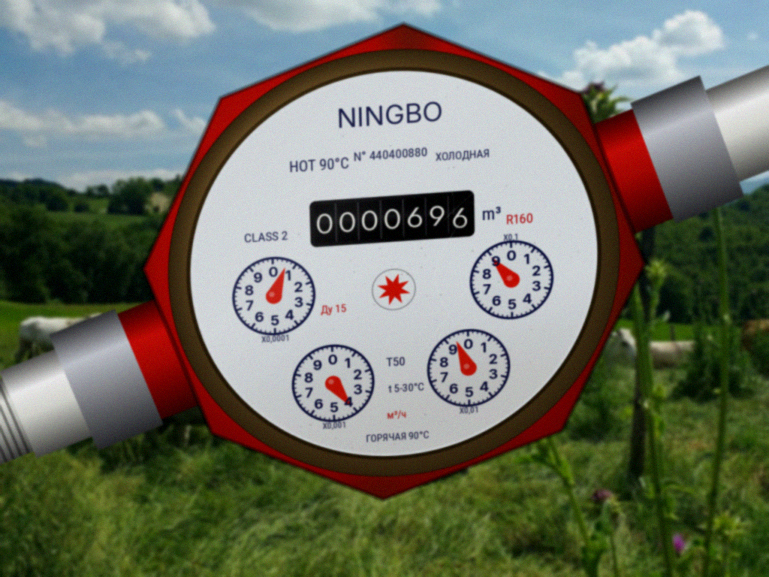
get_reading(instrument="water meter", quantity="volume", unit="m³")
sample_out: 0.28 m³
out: 695.8940 m³
